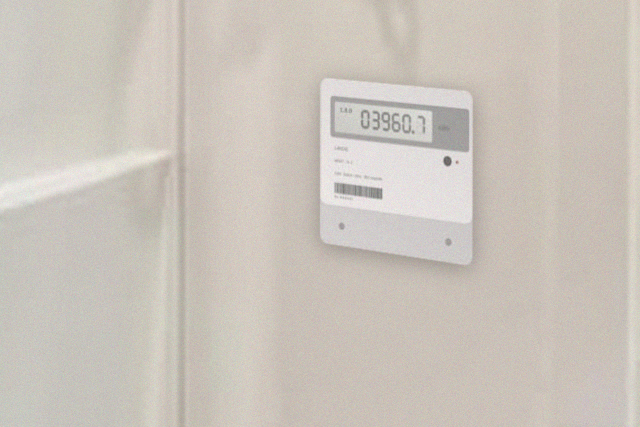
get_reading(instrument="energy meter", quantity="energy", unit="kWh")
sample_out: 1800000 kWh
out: 3960.7 kWh
